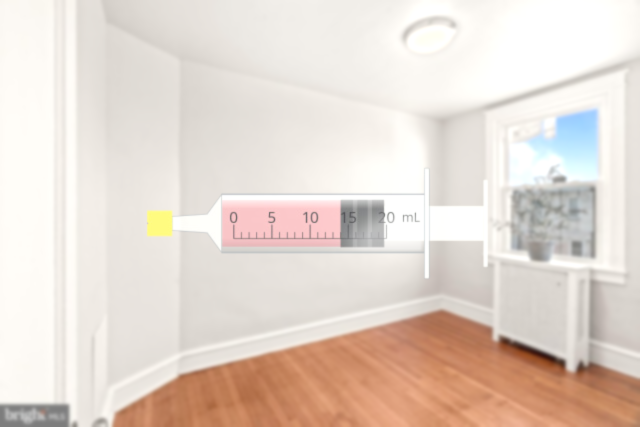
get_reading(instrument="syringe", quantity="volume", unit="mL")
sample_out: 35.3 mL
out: 14 mL
